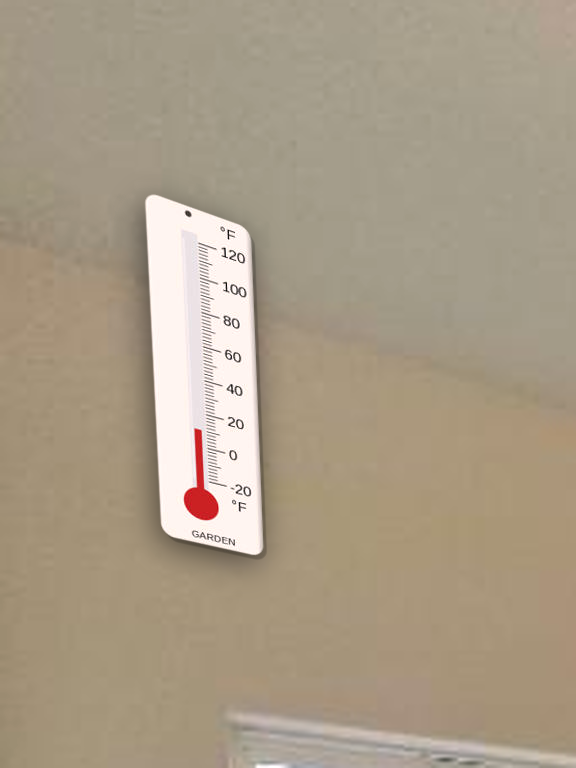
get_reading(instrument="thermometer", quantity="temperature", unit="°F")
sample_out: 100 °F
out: 10 °F
